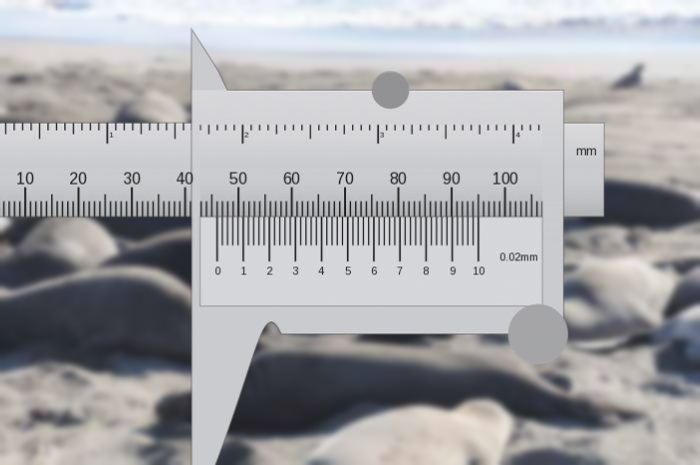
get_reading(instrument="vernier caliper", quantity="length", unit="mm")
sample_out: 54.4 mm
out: 46.0 mm
